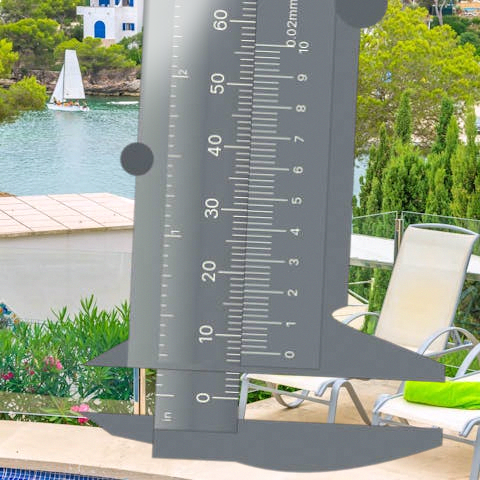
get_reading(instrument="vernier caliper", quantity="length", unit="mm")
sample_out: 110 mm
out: 7.4 mm
